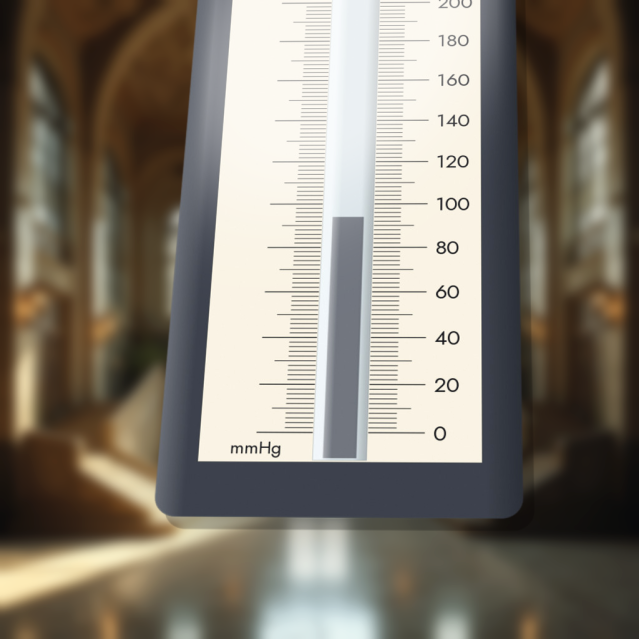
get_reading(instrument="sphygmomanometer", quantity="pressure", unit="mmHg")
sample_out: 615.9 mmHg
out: 94 mmHg
